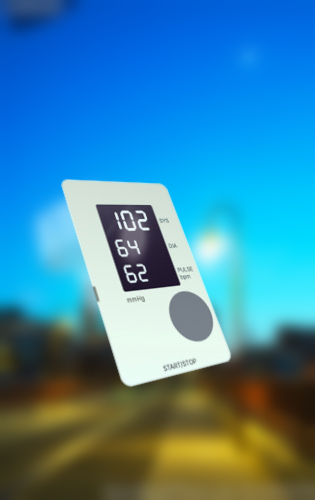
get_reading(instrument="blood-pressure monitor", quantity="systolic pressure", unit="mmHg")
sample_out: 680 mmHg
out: 102 mmHg
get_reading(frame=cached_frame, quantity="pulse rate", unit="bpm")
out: 62 bpm
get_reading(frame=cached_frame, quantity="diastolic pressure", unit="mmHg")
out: 64 mmHg
